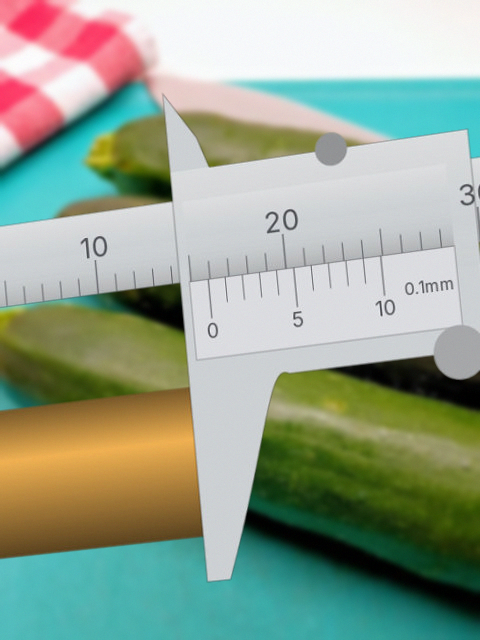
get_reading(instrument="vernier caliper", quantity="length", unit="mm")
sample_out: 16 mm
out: 15.9 mm
